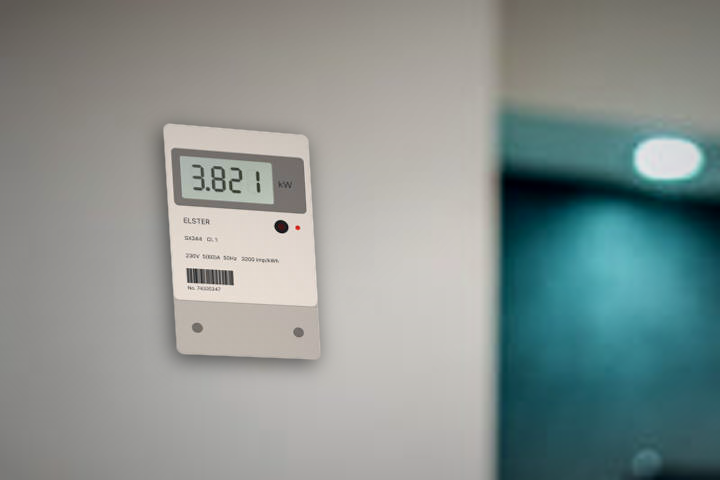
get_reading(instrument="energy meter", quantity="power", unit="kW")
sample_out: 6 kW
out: 3.821 kW
